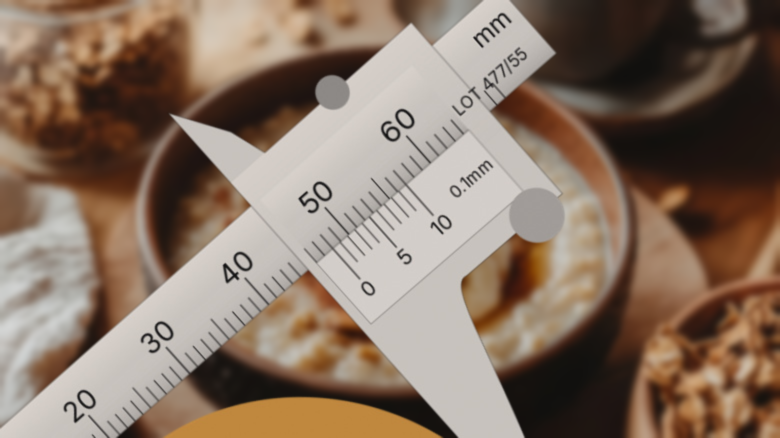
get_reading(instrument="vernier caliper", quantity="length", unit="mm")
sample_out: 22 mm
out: 48.0 mm
